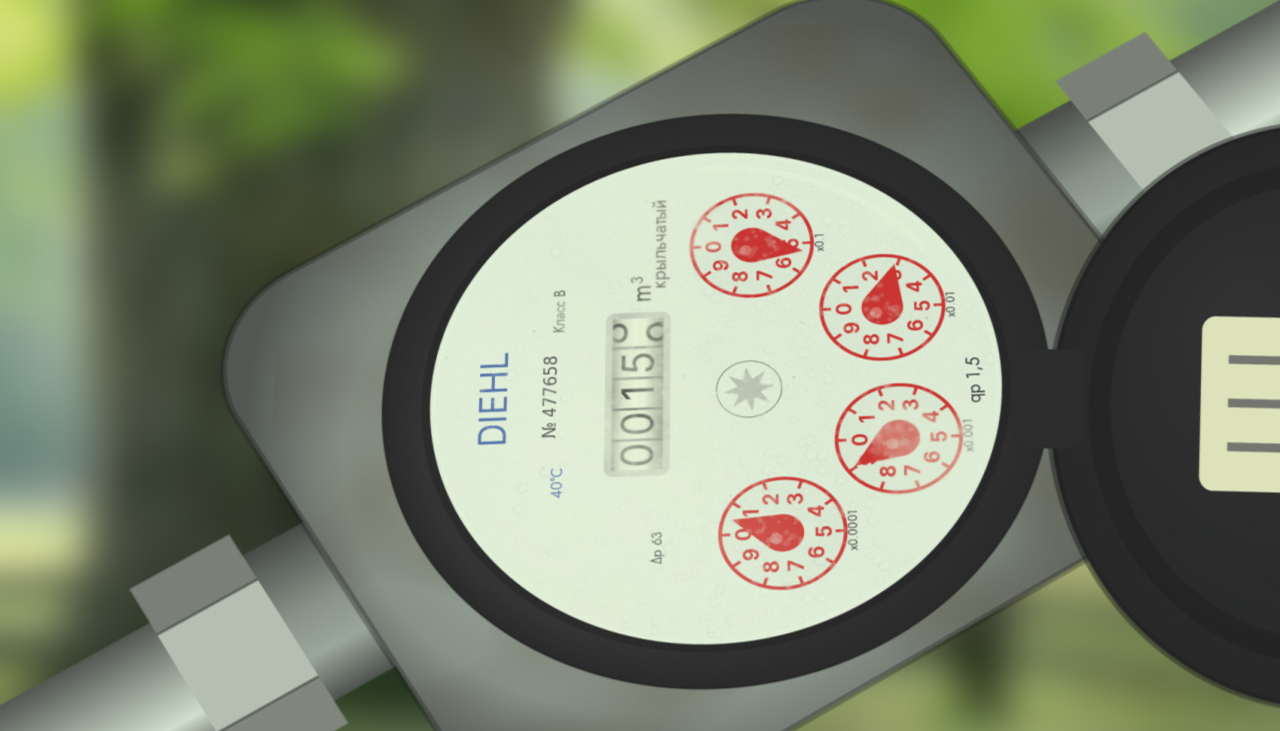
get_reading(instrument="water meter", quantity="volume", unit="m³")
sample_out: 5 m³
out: 158.5290 m³
